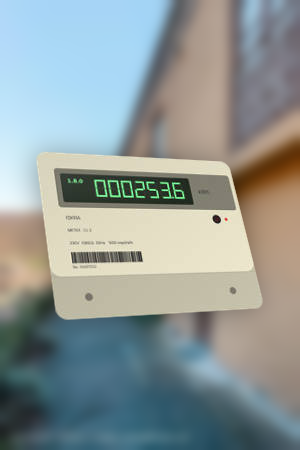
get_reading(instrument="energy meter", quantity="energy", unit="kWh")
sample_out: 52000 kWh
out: 253.6 kWh
